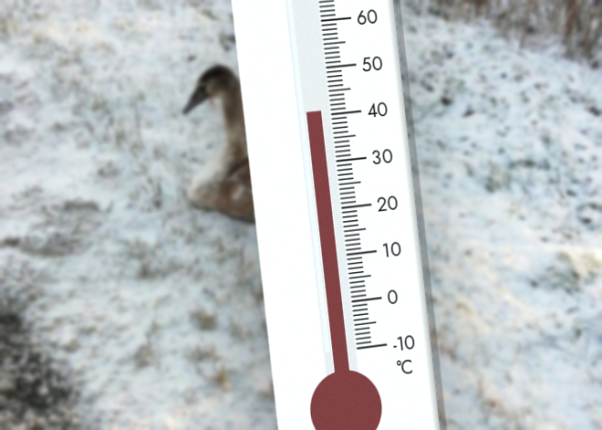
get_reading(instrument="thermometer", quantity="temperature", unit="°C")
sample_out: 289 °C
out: 41 °C
